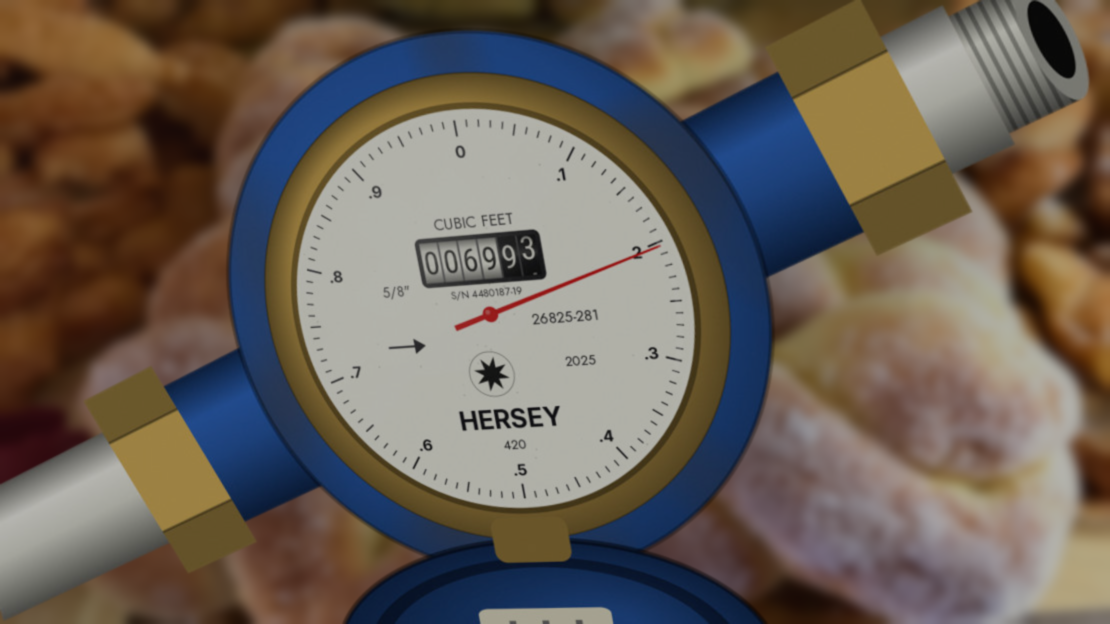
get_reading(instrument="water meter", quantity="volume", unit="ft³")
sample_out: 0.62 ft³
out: 6993.20 ft³
